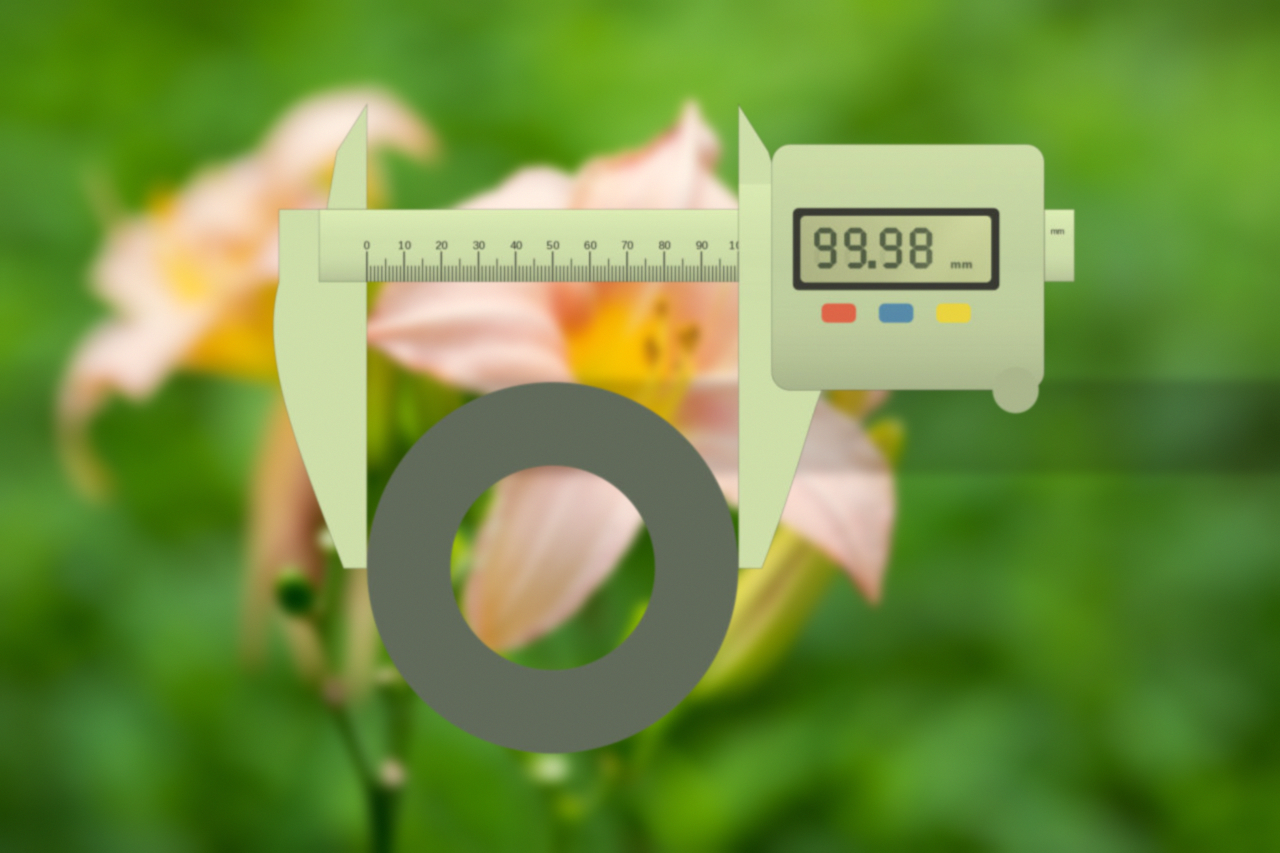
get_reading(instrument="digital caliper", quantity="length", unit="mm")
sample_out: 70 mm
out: 99.98 mm
